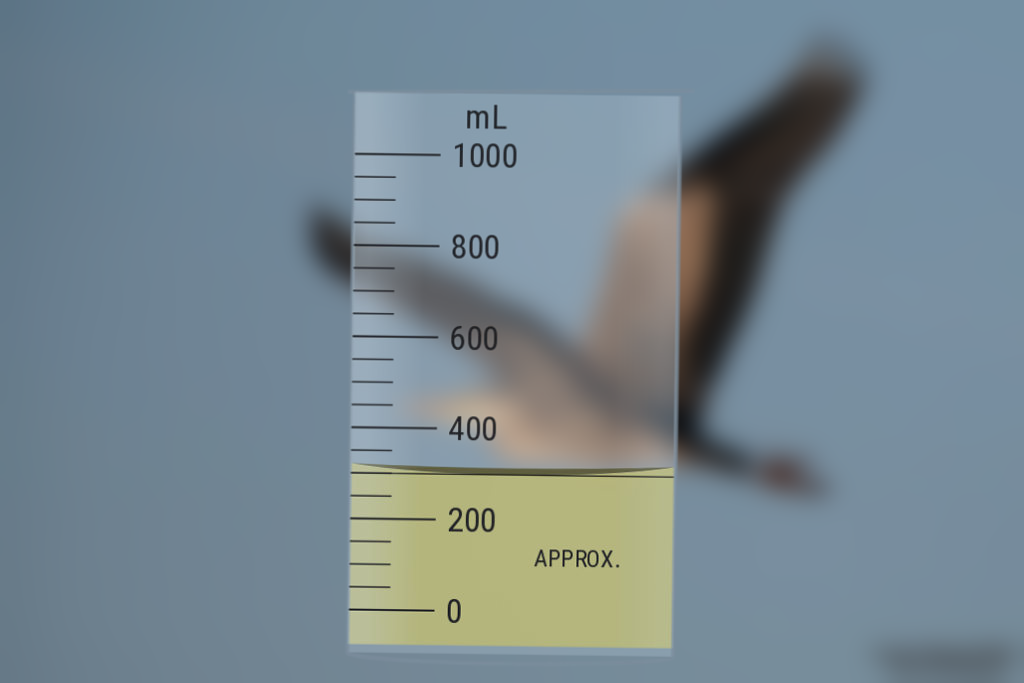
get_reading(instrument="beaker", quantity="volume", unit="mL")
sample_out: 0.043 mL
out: 300 mL
